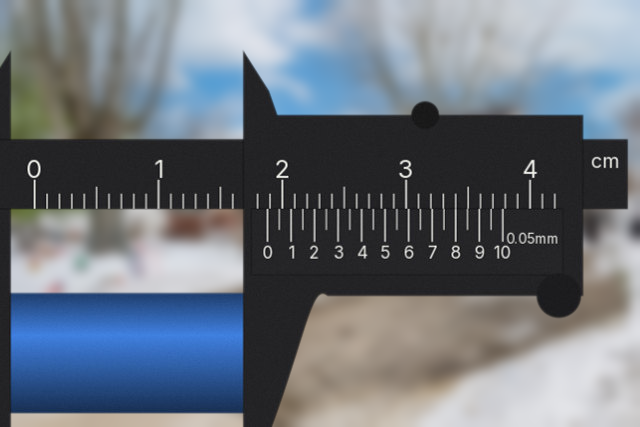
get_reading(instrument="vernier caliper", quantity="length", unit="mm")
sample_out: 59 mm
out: 18.8 mm
